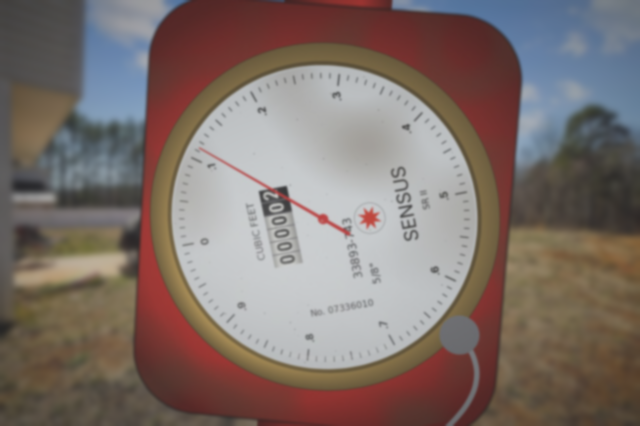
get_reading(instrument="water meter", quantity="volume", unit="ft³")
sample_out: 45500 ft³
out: 2.11 ft³
